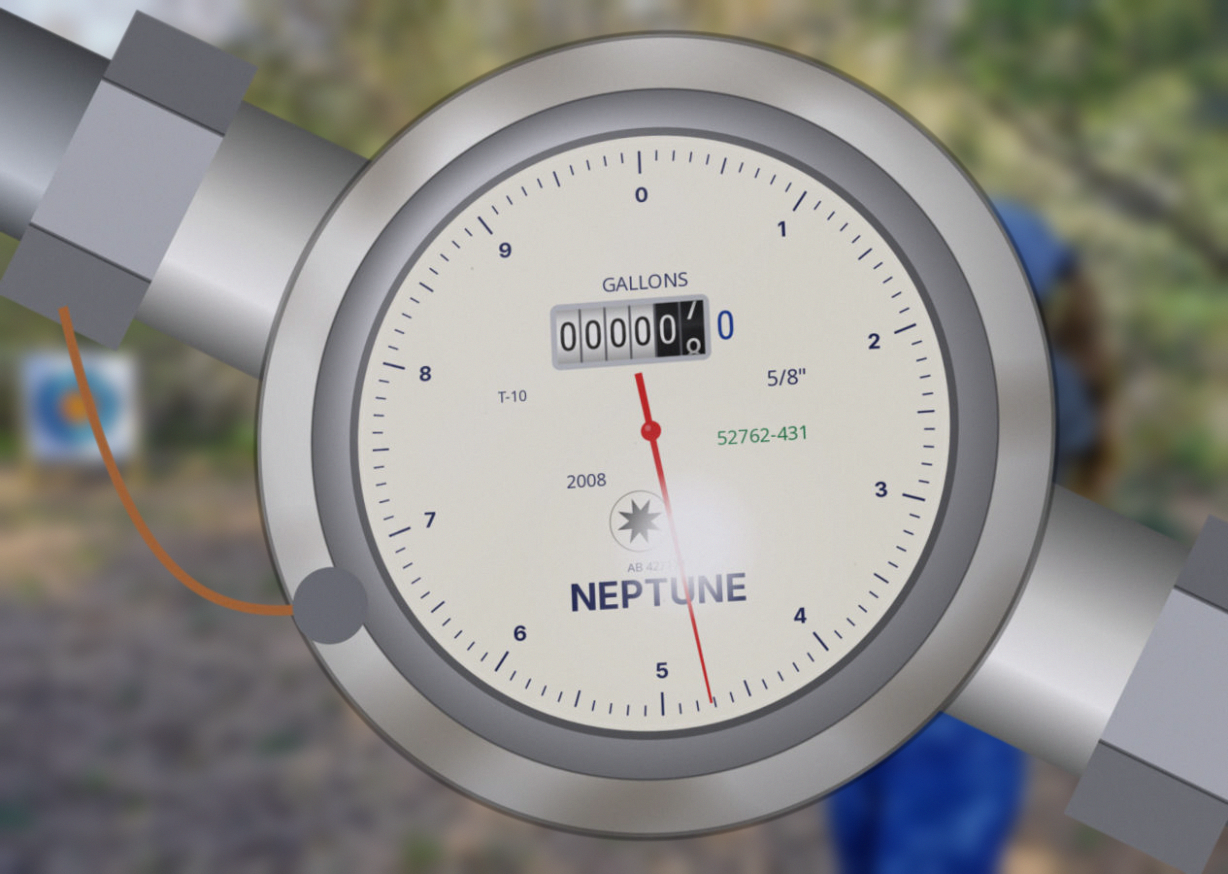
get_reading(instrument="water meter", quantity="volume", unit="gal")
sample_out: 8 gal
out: 74.7 gal
